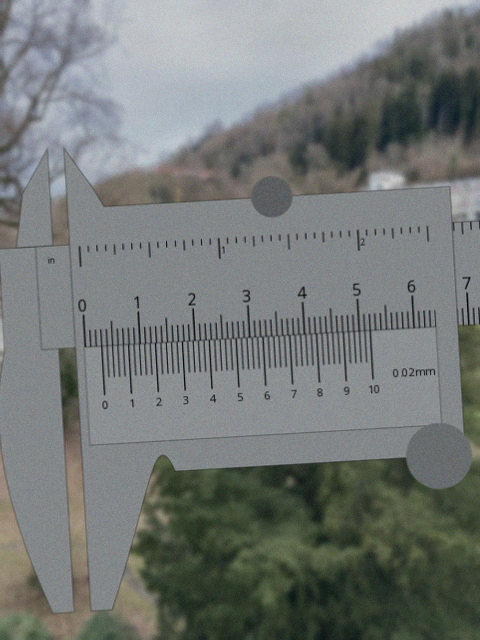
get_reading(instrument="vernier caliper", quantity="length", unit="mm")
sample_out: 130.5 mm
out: 3.0 mm
